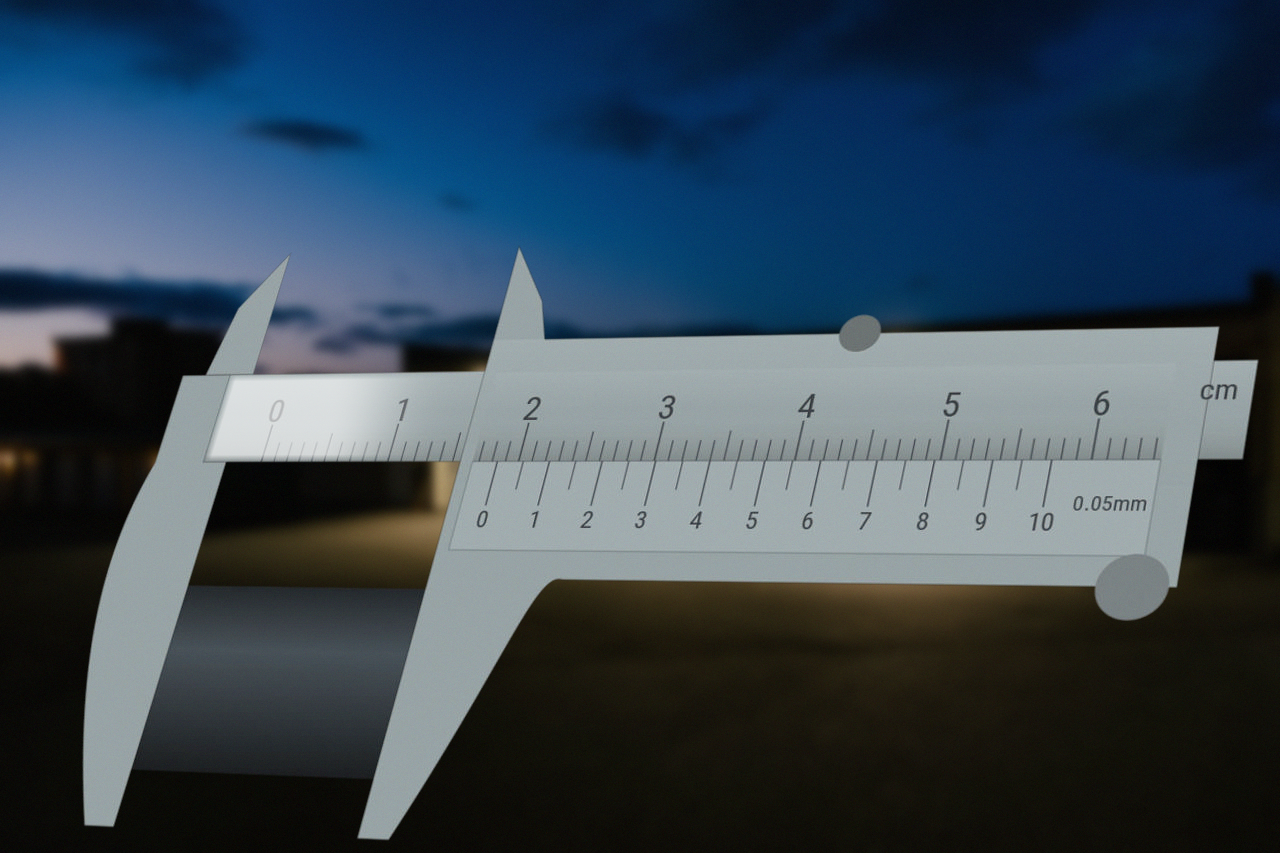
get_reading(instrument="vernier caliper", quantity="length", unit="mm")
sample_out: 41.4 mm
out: 18.4 mm
